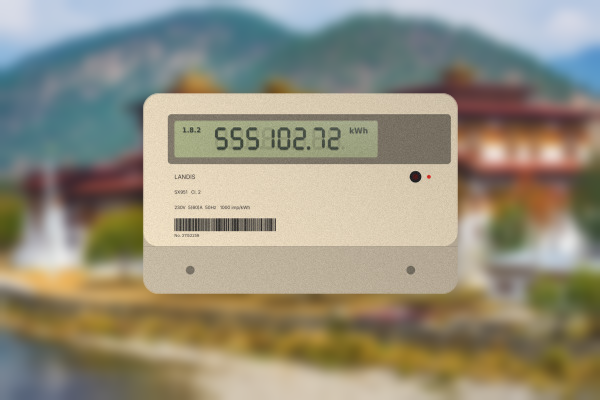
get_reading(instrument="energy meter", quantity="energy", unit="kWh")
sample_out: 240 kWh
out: 555102.72 kWh
